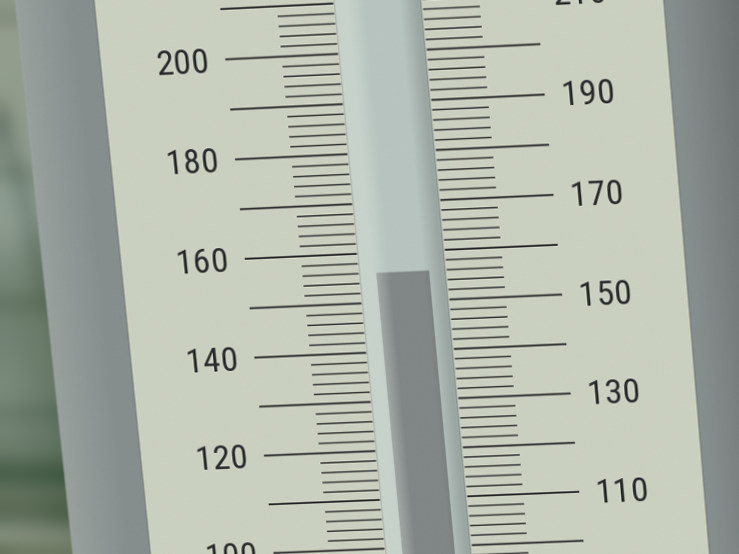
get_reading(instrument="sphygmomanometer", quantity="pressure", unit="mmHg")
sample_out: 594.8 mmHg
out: 156 mmHg
